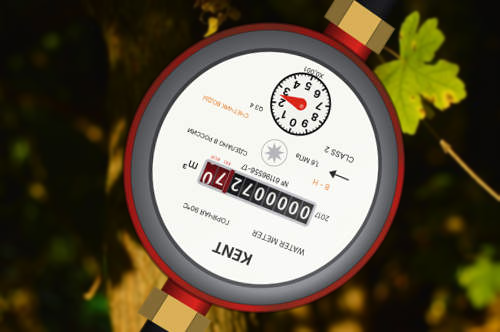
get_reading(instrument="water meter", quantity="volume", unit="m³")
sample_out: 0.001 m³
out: 72.702 m³
